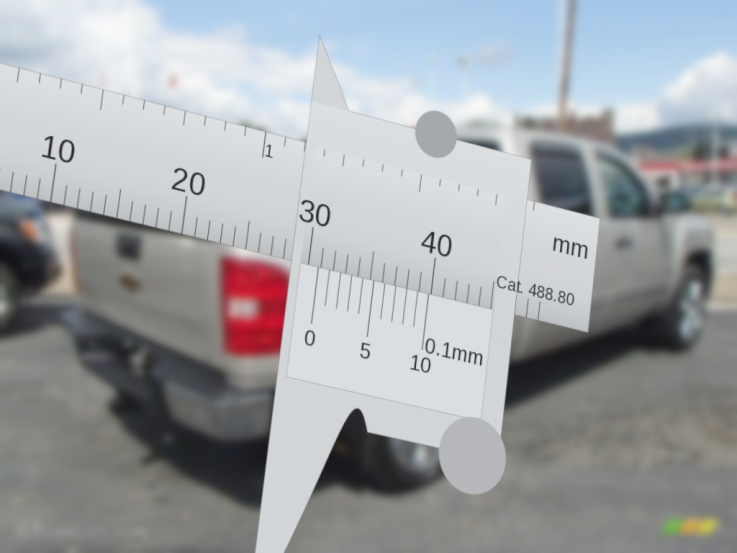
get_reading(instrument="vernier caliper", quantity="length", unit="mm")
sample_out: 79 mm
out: 30.8 mm
